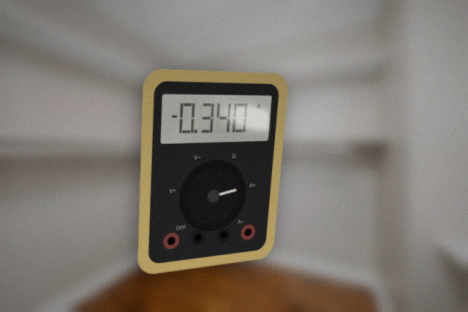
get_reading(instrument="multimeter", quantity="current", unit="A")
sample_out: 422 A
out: -0.340 A
